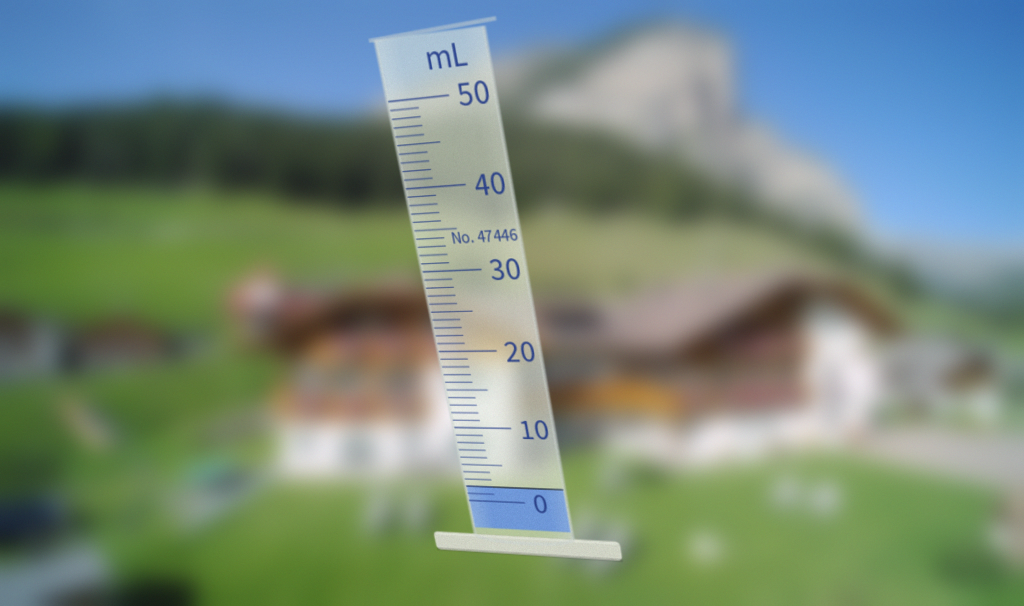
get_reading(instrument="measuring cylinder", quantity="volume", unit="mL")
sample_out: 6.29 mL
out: 2 mL
